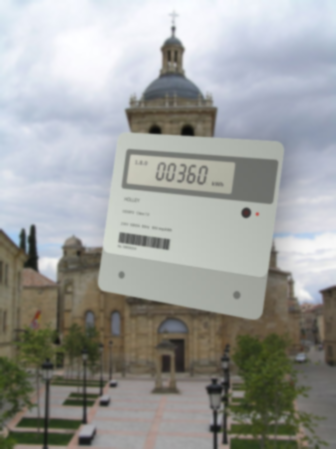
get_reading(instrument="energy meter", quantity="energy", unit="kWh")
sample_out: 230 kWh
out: 360 kWh
